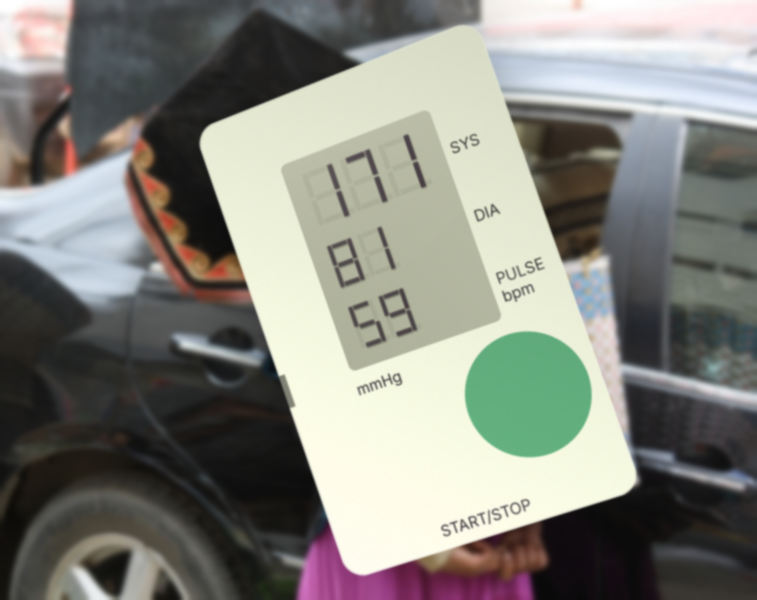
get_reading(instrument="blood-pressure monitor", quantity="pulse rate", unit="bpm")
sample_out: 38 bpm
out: 59 bpm
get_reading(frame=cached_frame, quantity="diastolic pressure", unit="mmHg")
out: 81 mmHg
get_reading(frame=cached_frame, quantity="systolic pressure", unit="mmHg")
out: 171 mmHg
